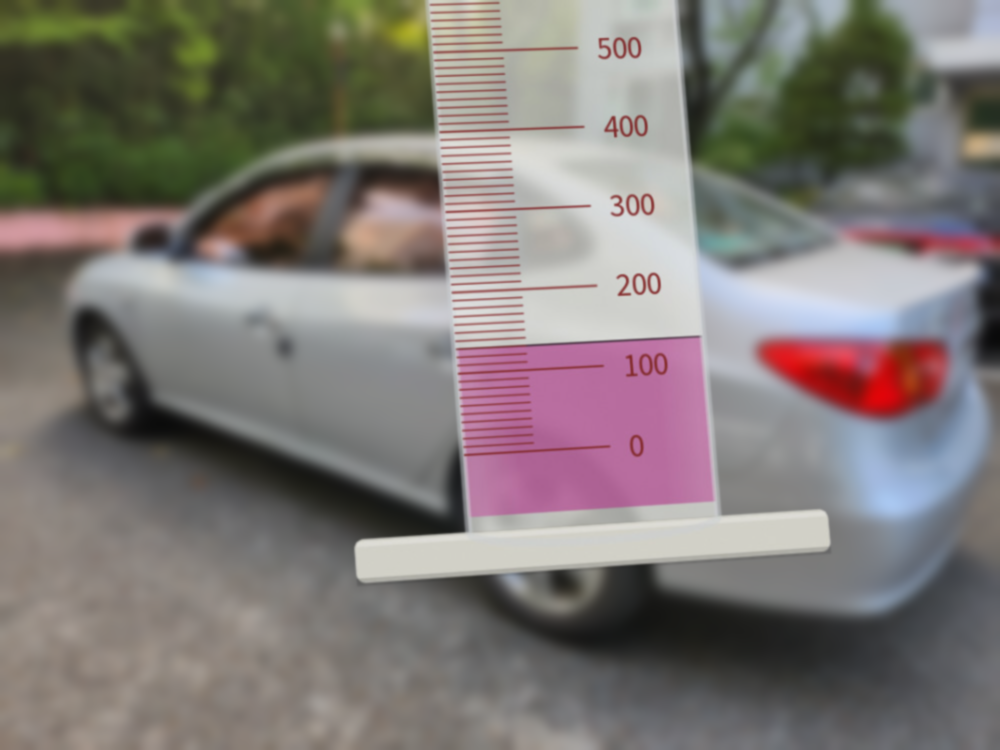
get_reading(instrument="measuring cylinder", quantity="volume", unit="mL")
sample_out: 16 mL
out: 130 mL
